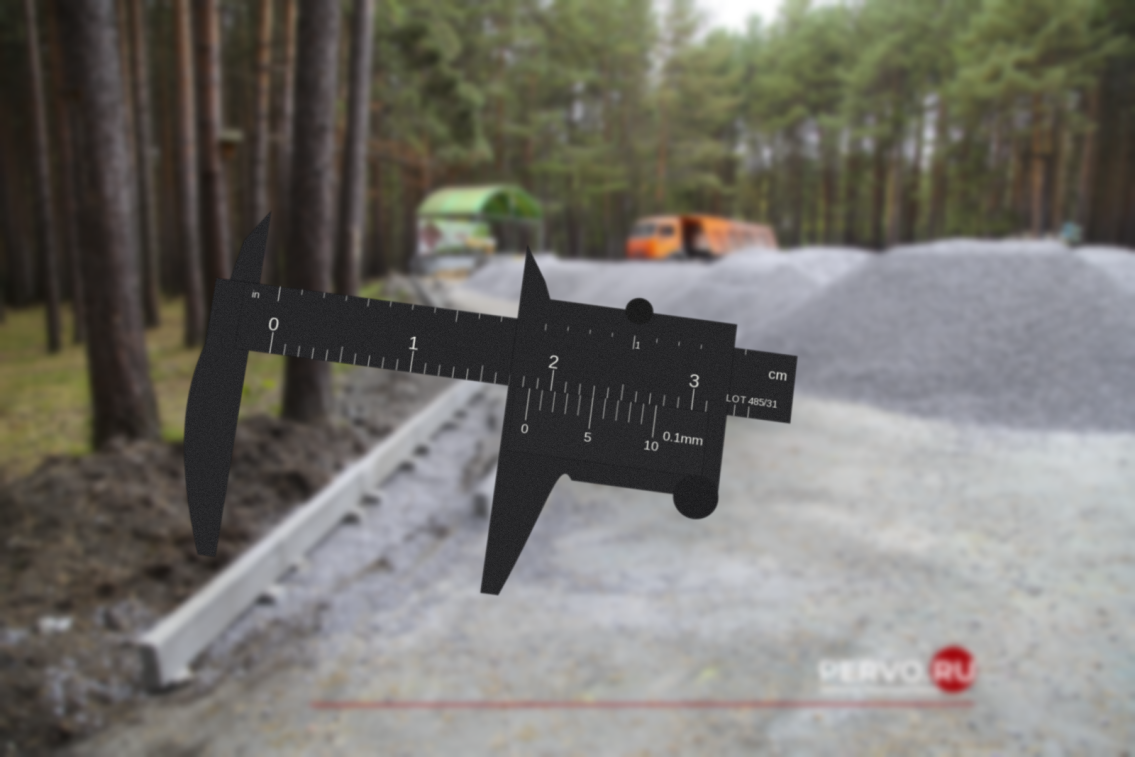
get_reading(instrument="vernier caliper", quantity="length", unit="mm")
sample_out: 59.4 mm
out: 18.5 mm
